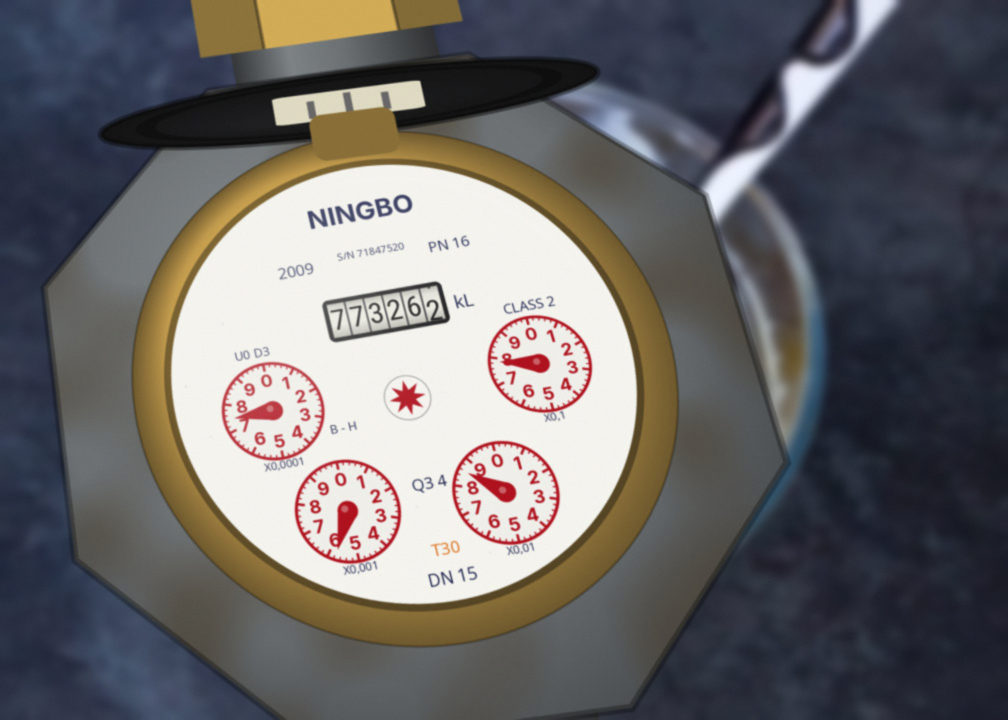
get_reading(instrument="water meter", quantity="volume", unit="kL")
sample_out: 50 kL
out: 773261.7857 kL
